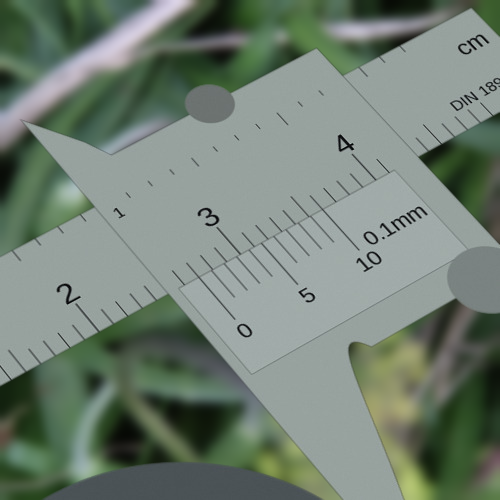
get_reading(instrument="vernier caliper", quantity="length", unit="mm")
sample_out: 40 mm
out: 27.0 mm
